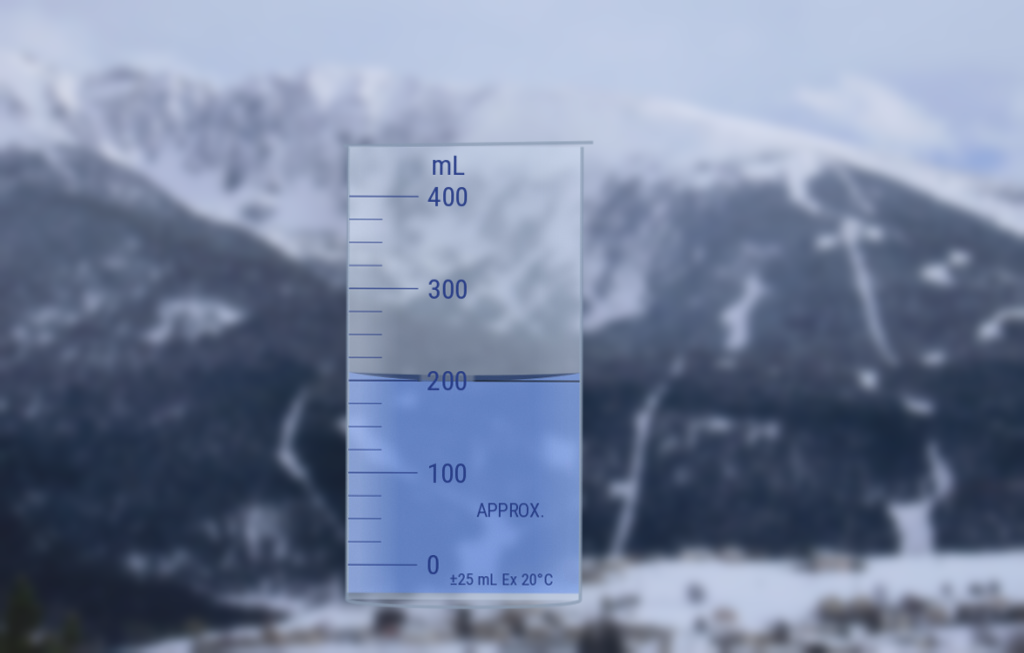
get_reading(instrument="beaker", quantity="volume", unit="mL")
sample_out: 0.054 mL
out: 200 mL
